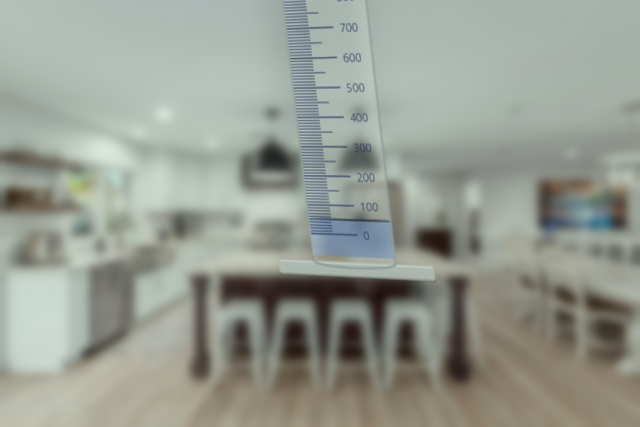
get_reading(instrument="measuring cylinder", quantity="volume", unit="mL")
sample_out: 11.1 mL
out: 50 mL
